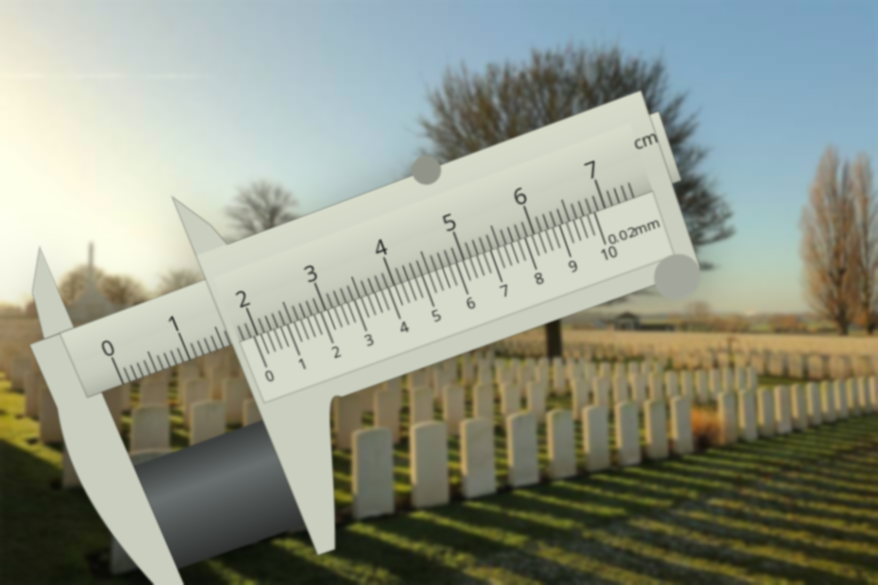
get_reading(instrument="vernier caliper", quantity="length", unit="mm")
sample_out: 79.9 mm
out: 19.5 mm
